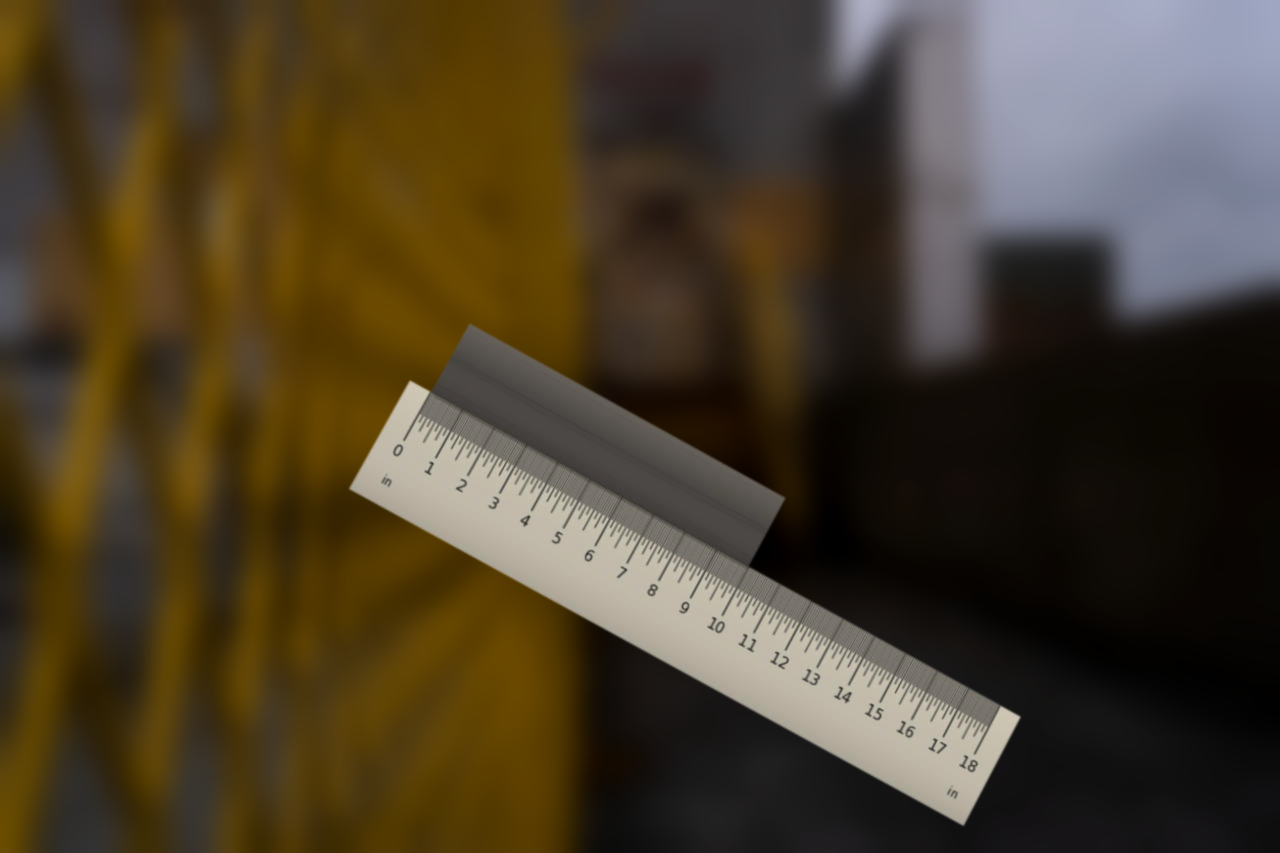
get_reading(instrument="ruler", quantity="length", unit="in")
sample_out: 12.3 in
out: 10 in
